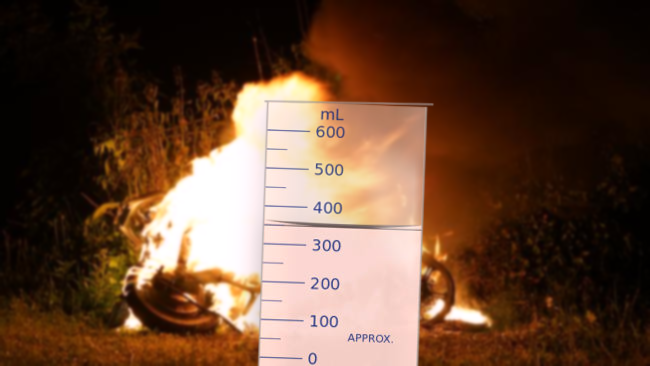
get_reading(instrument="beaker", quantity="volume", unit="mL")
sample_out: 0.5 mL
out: 350 mL
